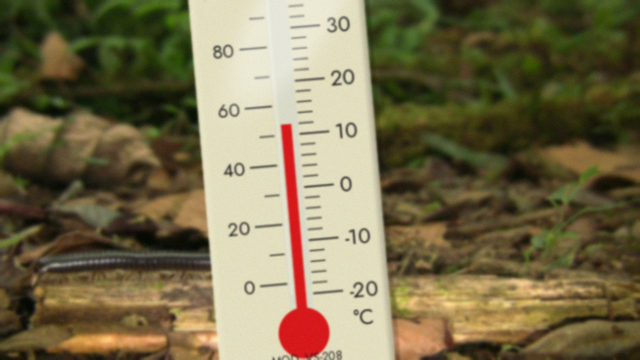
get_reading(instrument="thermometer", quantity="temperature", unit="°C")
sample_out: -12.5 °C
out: 12 °C
